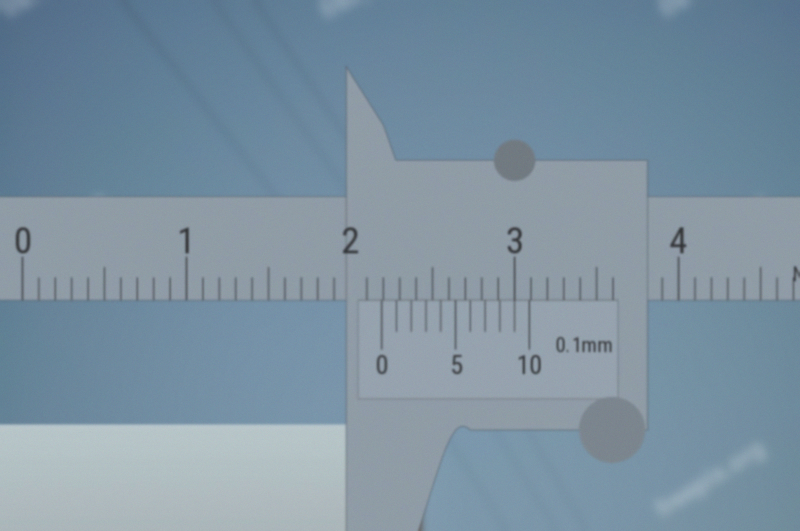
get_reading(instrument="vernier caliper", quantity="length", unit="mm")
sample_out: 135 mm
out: 21.9 mm
